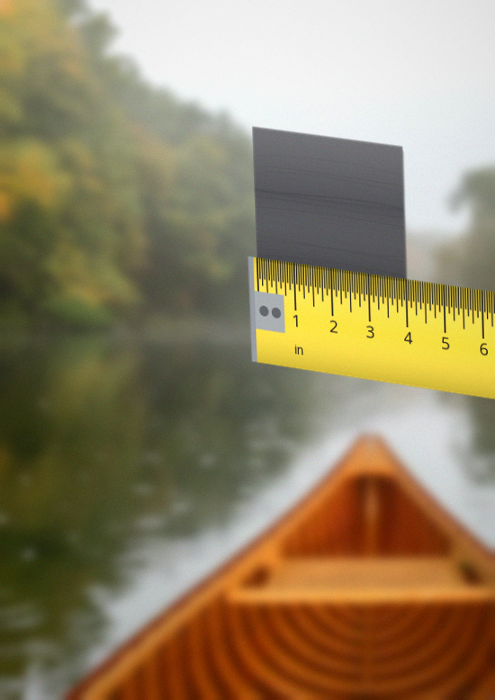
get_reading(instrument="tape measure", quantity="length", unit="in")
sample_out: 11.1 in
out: 4 in
